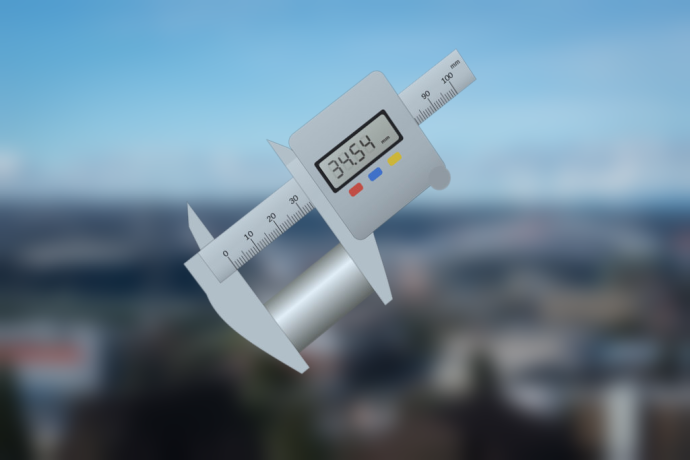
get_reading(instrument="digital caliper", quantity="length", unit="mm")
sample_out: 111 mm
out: 34.54 mm
